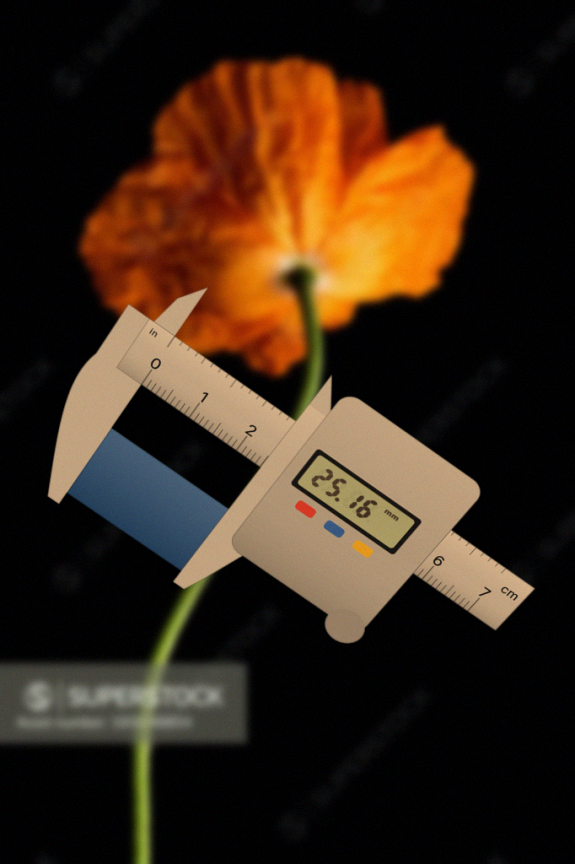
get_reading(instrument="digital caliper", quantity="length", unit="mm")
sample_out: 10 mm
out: 25.16 mm
